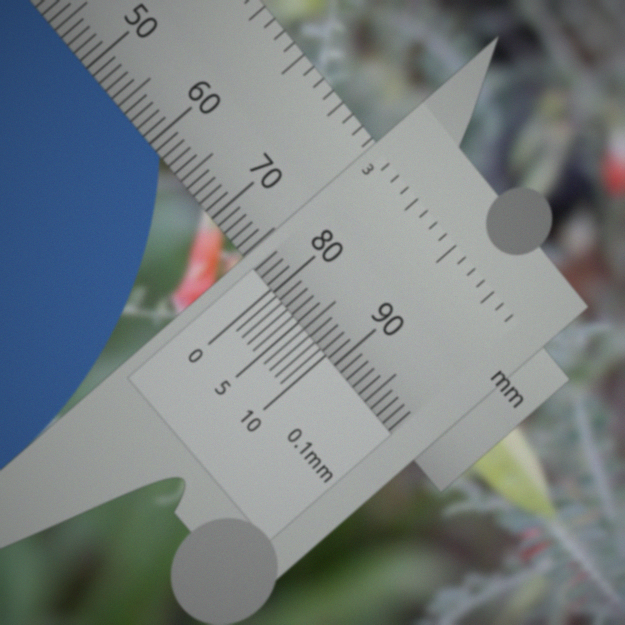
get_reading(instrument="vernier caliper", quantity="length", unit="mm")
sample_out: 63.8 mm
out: 79.6 mm
